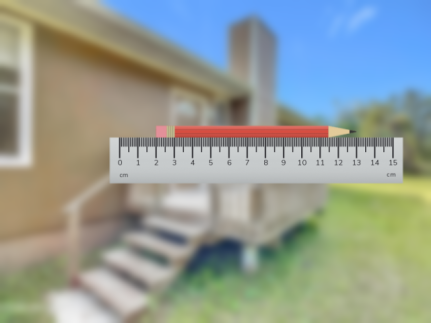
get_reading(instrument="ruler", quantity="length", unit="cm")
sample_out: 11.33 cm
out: 11 cm
